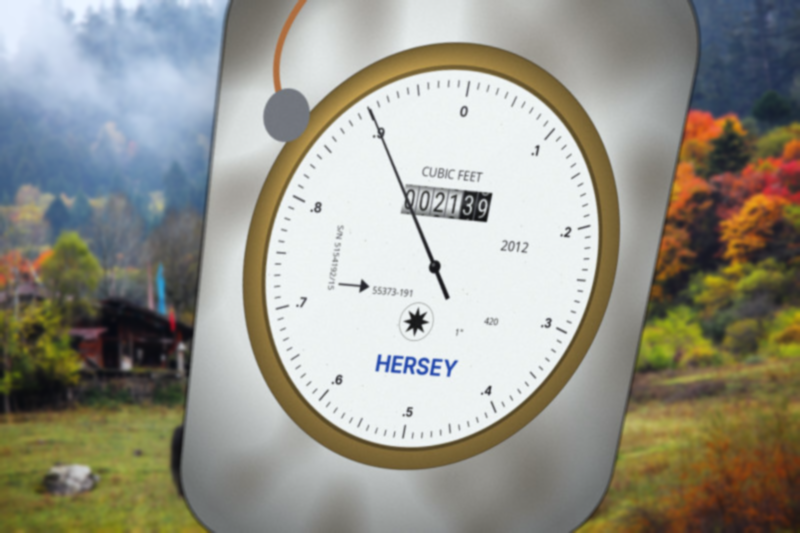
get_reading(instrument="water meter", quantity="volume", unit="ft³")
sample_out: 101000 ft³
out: 2138.90 ft³
